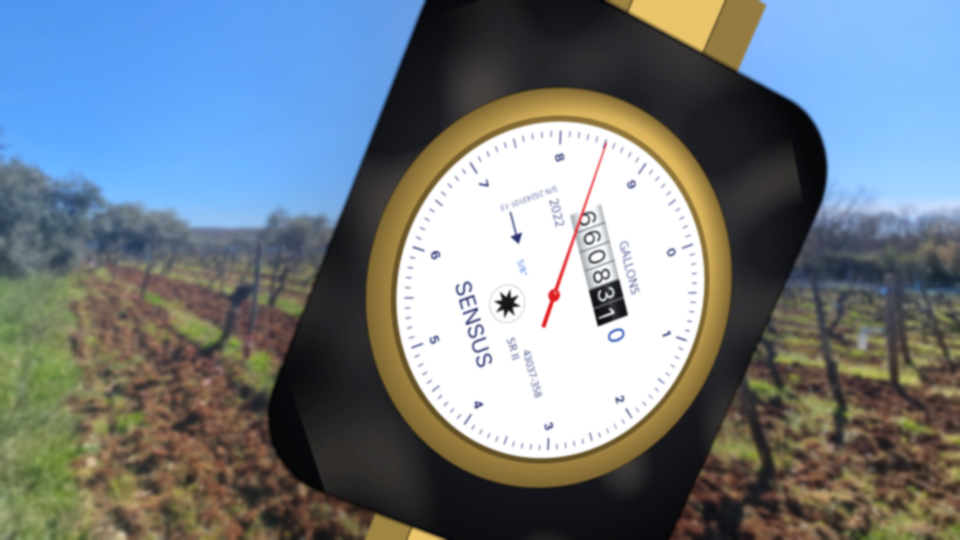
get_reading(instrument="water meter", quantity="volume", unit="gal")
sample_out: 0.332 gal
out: 6608308.5 gal
